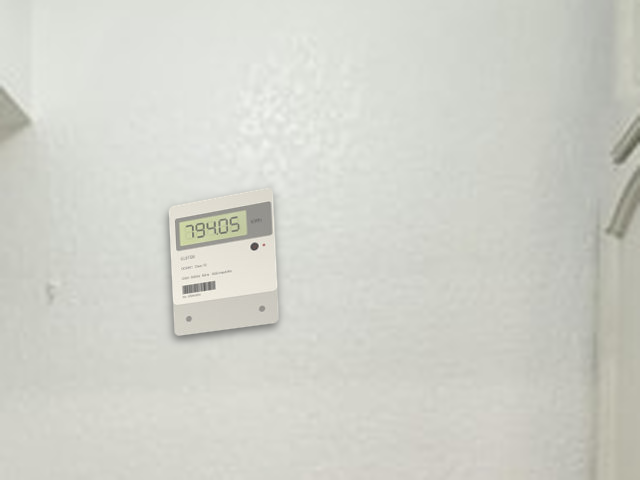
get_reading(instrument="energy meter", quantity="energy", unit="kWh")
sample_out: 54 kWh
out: 794.05 kWh
